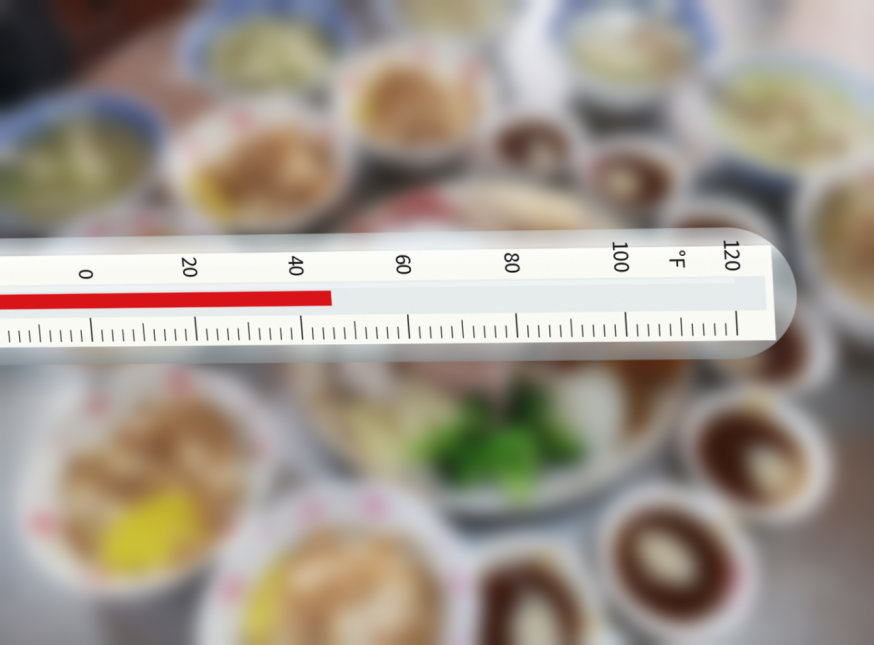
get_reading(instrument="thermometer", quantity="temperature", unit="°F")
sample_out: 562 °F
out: 46 °F
